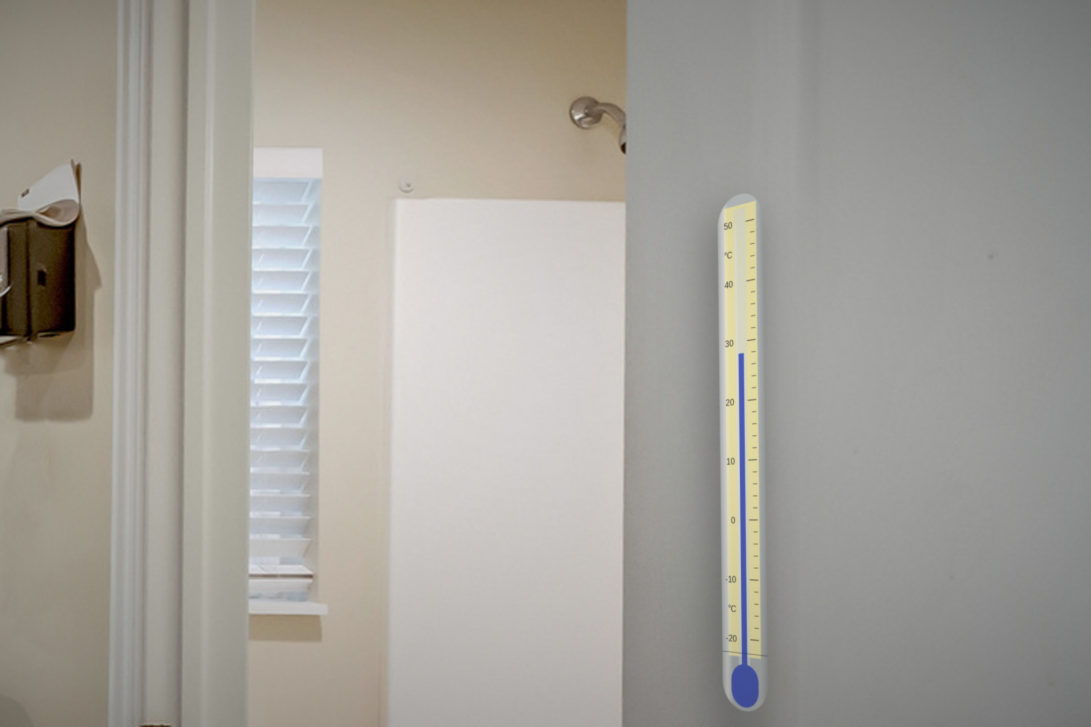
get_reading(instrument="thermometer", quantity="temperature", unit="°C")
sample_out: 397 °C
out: 28 °C
